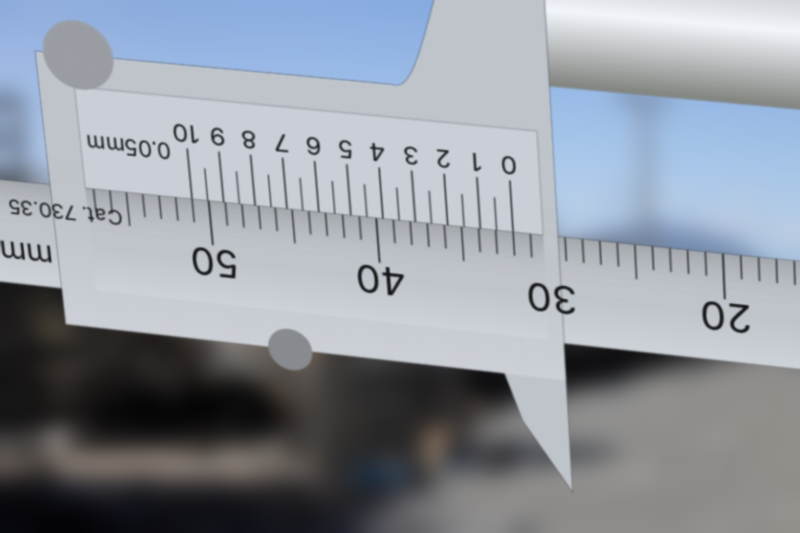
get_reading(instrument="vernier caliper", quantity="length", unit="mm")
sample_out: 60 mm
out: 32.0 mm
